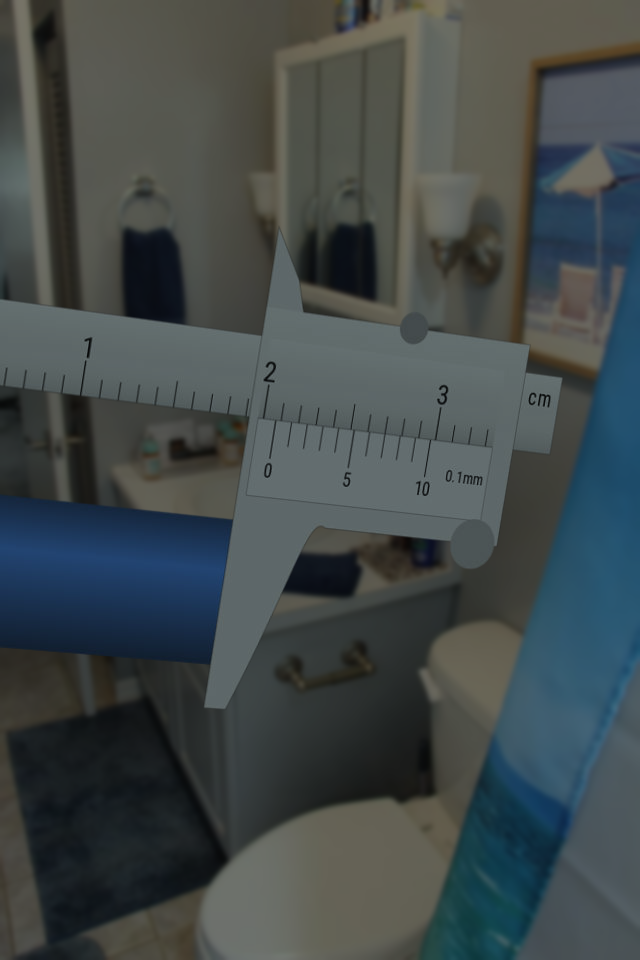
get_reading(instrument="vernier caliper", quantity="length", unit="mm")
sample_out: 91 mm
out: 20.7 mm
